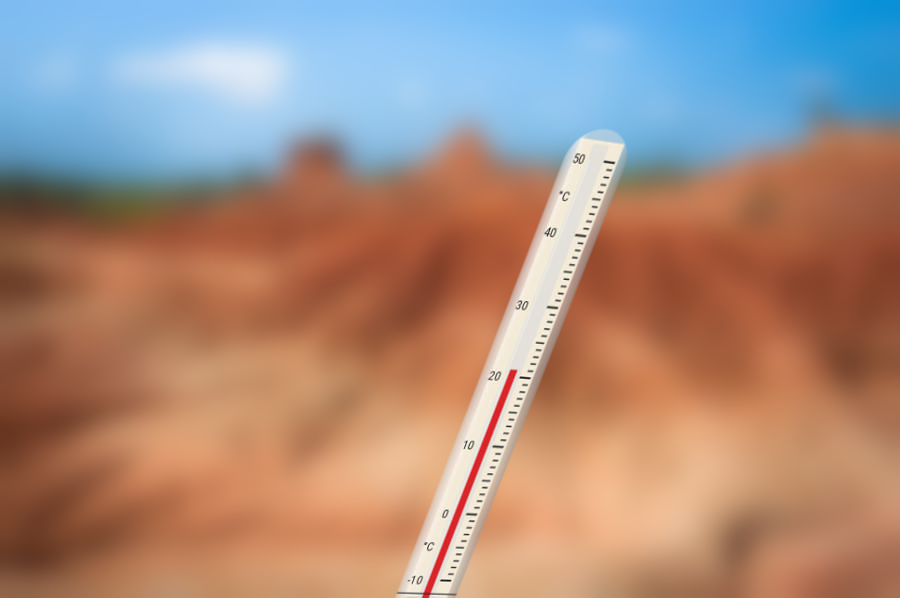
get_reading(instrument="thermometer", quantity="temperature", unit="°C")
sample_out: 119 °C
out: 21 °C
